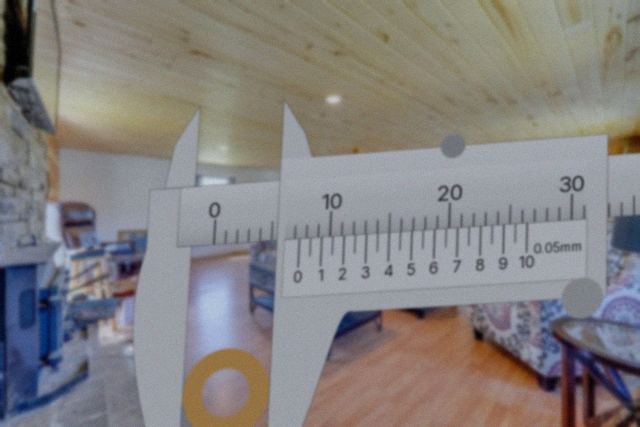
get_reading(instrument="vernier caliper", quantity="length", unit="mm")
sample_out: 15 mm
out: 7.4 mm
